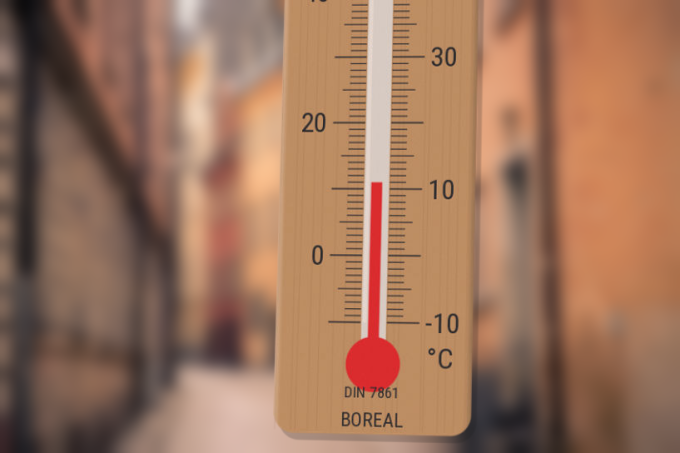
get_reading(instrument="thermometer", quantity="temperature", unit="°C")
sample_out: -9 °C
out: 11 °C
